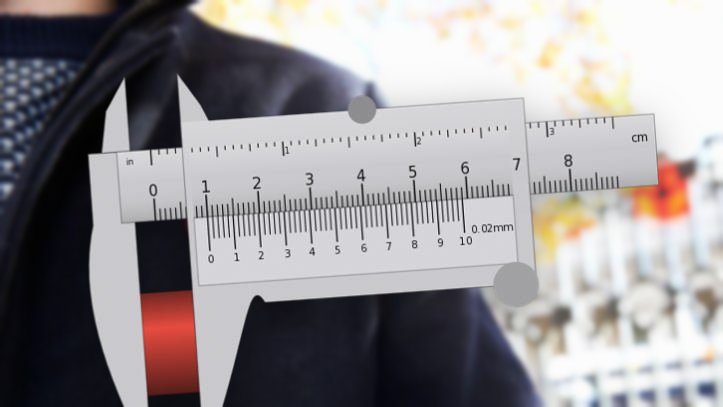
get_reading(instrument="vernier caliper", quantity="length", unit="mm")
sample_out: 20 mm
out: 10.0 mm
